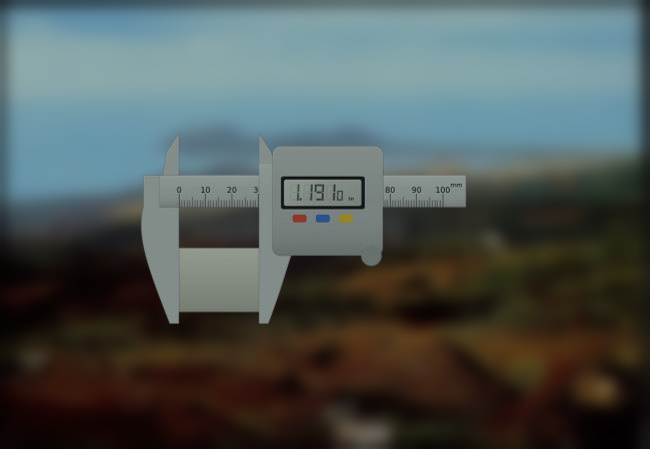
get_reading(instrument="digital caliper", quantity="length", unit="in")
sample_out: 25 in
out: 1.1910 in
